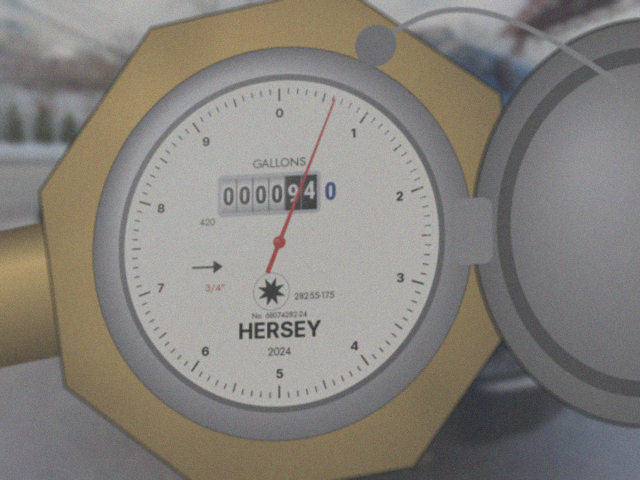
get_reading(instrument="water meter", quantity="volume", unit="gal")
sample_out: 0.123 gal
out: 940.6 gal
